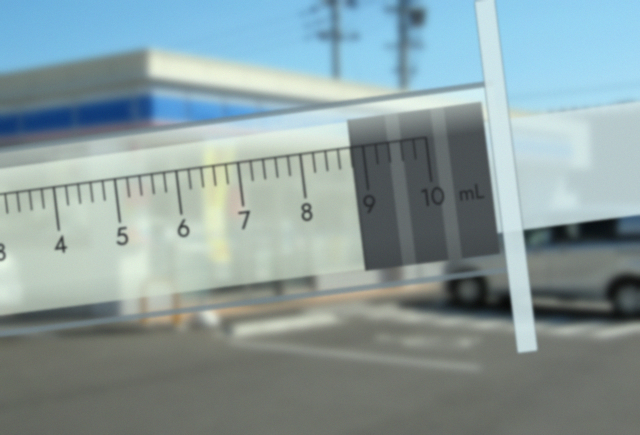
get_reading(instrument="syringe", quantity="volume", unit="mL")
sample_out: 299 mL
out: 8.8 mL
